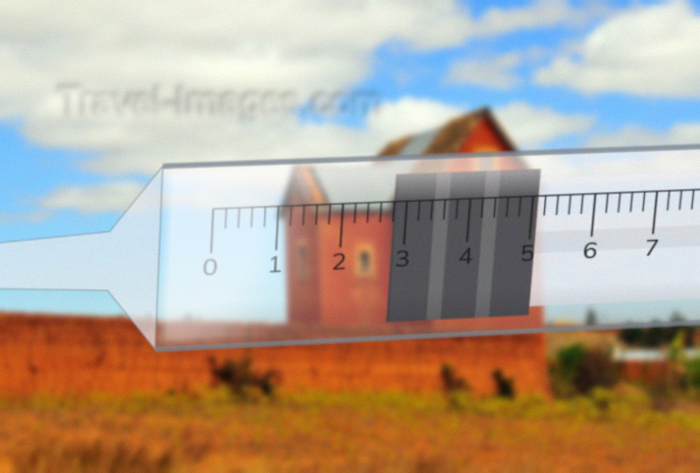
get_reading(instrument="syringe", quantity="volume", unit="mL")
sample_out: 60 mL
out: 2.8 mL
